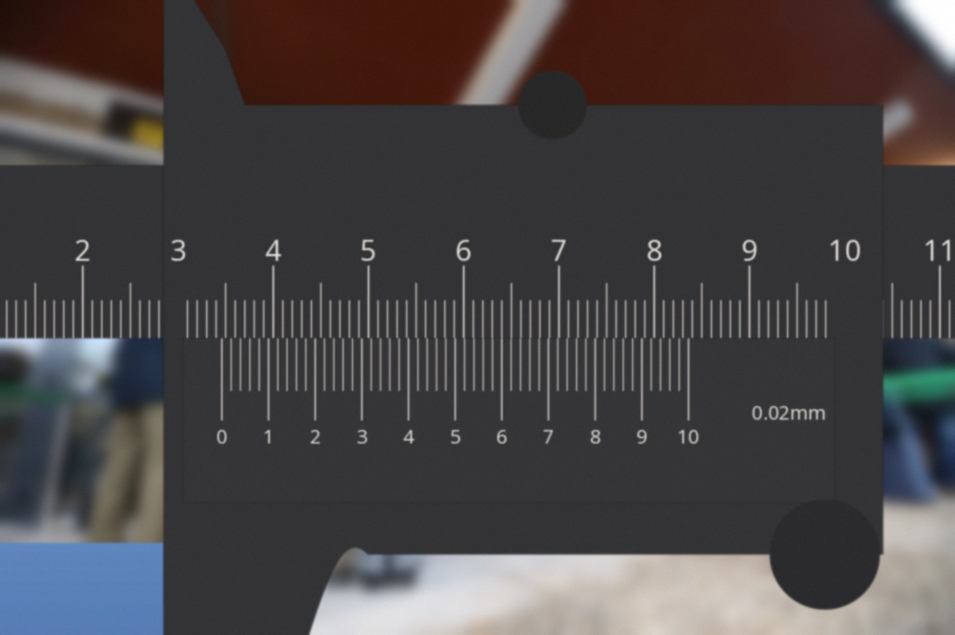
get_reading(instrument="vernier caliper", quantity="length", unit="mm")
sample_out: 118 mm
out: 34.6 mm
